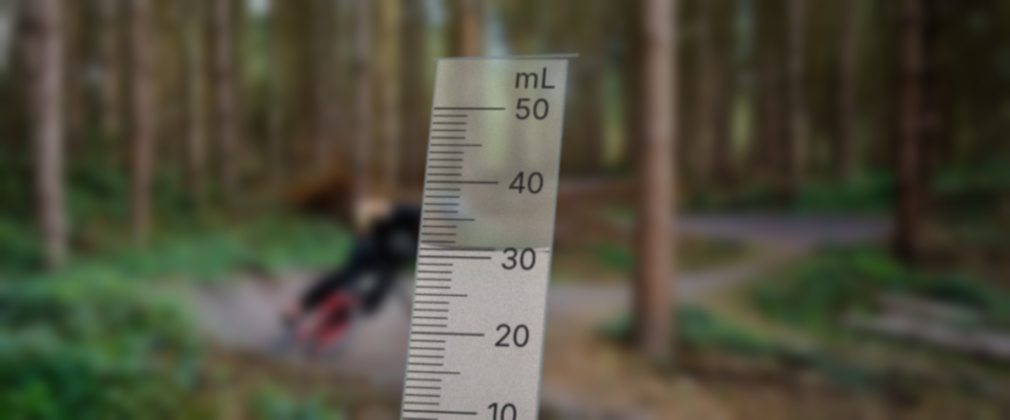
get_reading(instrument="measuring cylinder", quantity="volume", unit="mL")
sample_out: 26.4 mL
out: 31 mL
